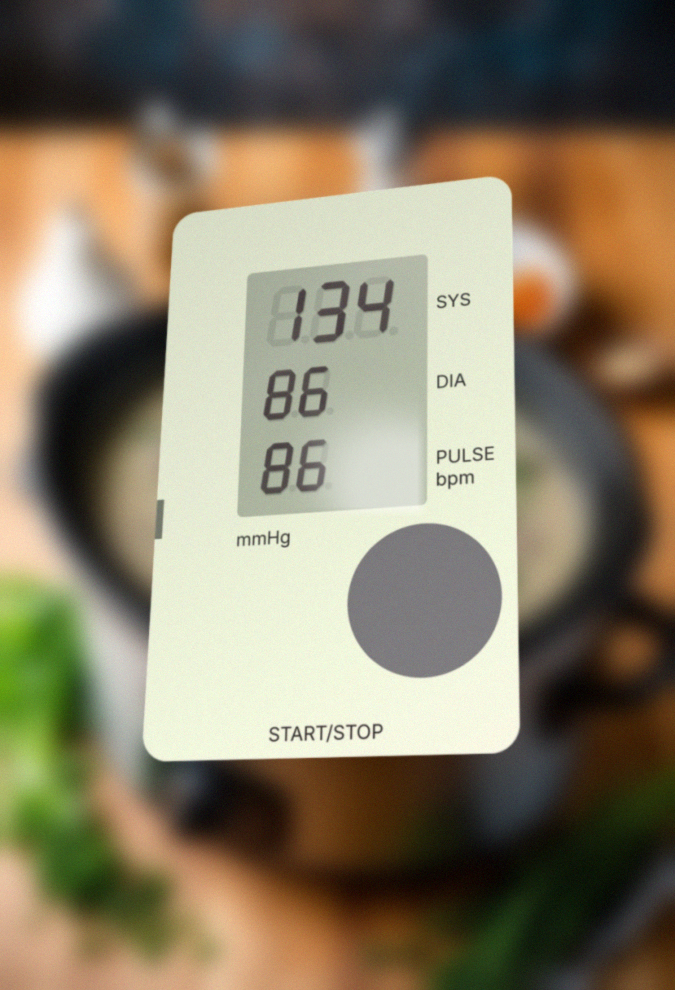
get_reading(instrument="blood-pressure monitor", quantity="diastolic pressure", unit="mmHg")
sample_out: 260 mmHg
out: 86 mmHg
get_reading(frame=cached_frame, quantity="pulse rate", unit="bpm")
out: 86 bpm
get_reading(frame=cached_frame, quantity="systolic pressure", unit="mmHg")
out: 134 mmHg
